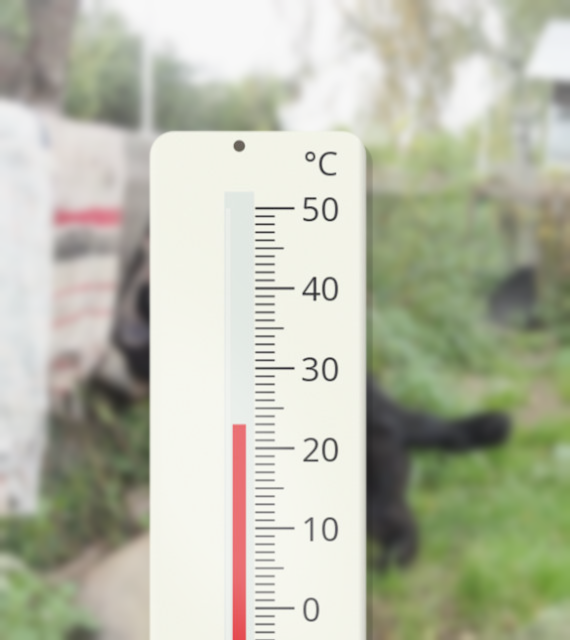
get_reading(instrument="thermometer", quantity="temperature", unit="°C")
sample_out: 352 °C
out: 23 °C
